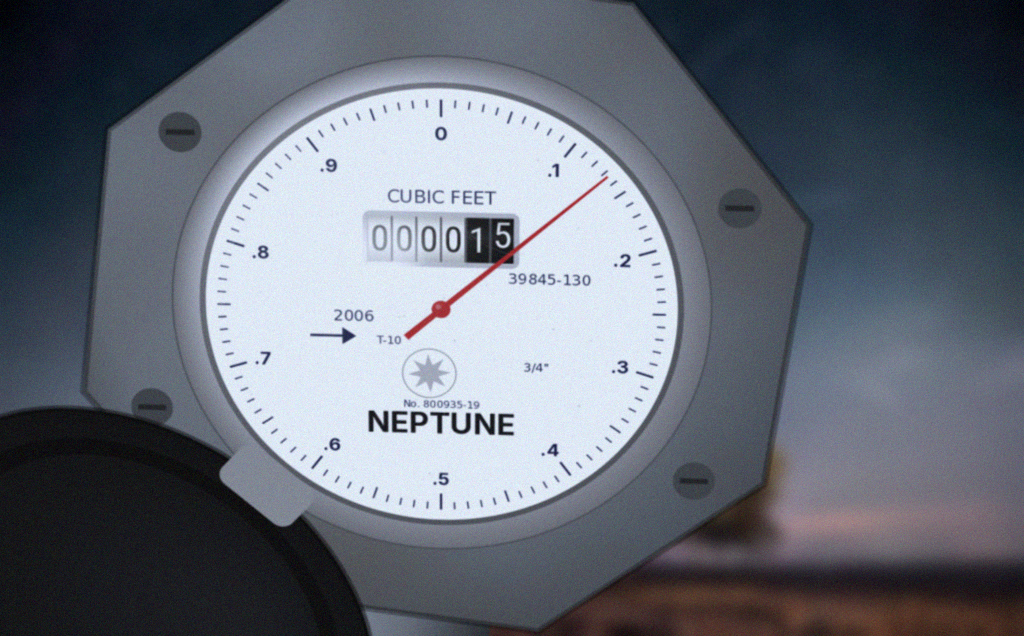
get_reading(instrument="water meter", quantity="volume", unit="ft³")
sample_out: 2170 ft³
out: 15.13 ft³
